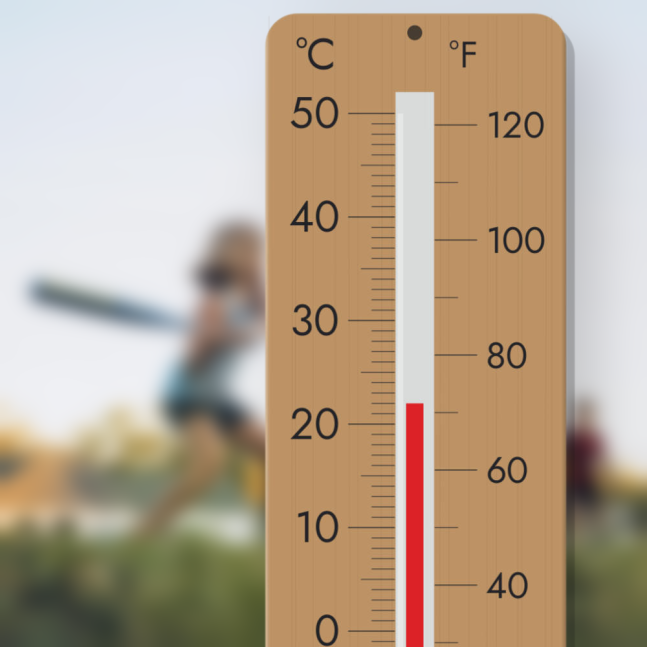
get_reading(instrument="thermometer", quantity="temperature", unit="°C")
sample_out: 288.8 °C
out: 22 °C
